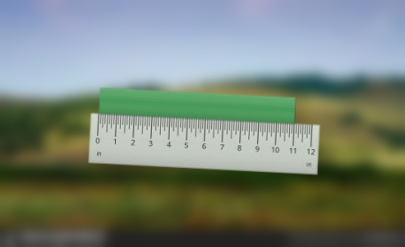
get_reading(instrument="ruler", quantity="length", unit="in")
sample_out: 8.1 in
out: 11 in
